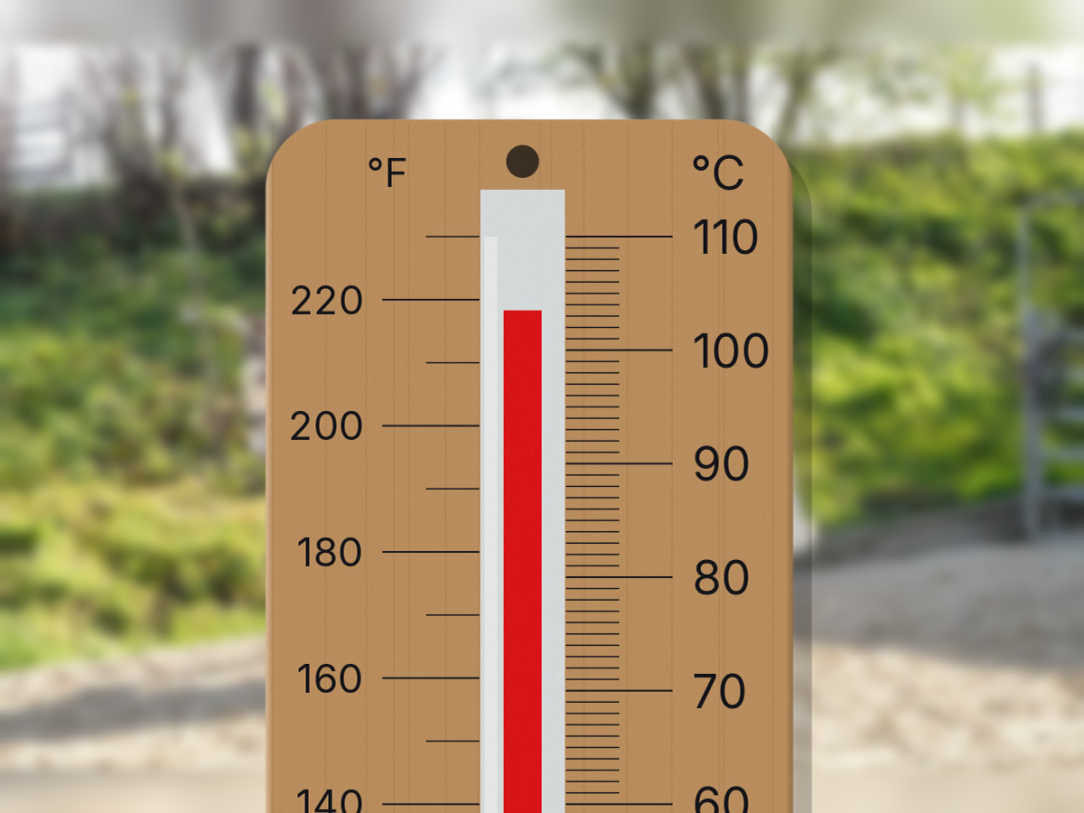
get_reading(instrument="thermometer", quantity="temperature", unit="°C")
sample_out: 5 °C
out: 103.5 °C
